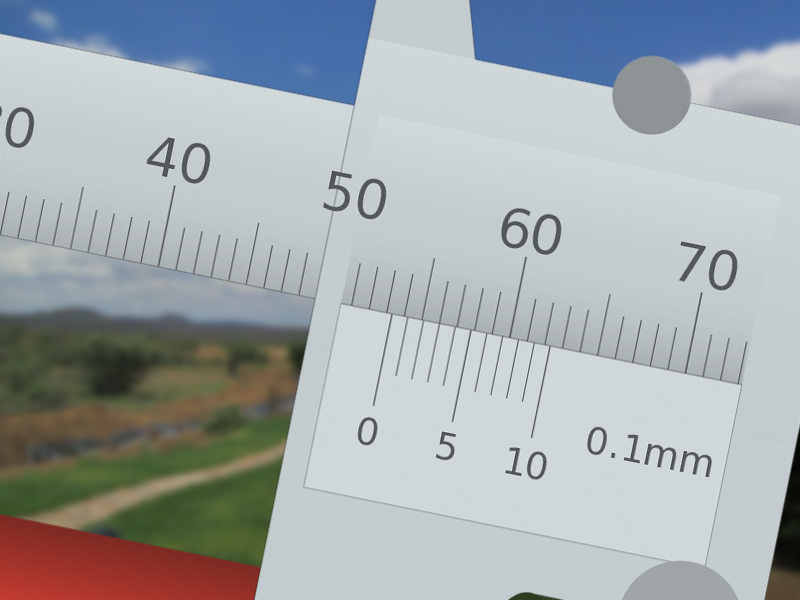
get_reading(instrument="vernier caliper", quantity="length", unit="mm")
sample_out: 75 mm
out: 53.3 mm
